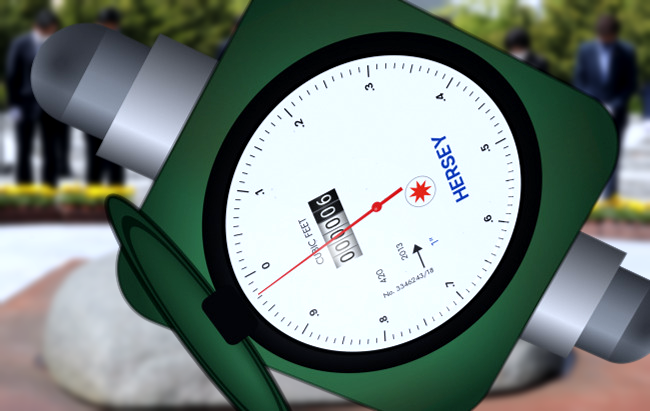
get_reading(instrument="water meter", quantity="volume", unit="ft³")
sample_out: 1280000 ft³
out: 5.97 ft³
